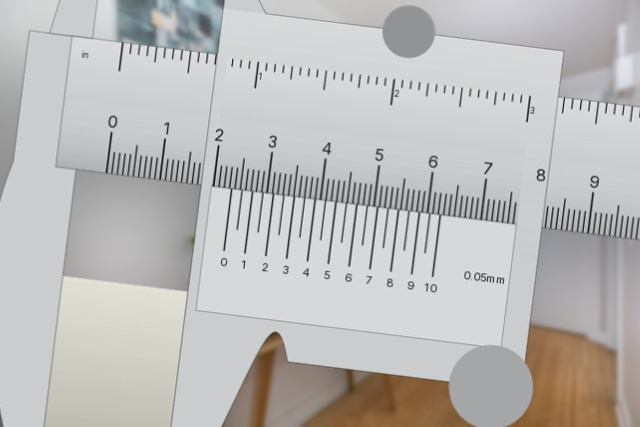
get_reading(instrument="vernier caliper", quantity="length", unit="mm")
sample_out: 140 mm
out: 23.4 mm
